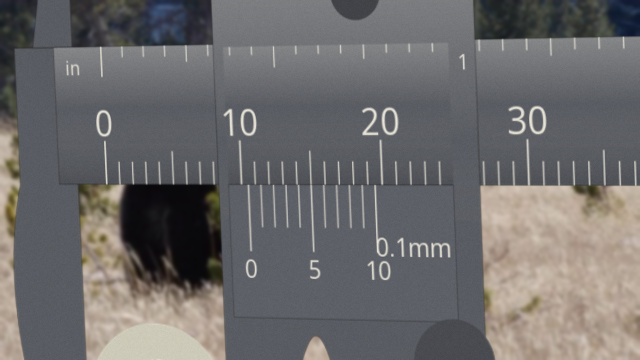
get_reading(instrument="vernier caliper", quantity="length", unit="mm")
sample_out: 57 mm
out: 10.5 mm
